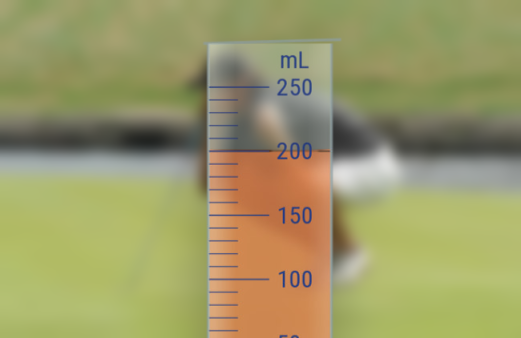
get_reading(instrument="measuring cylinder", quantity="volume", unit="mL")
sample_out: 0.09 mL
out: 200 mL
